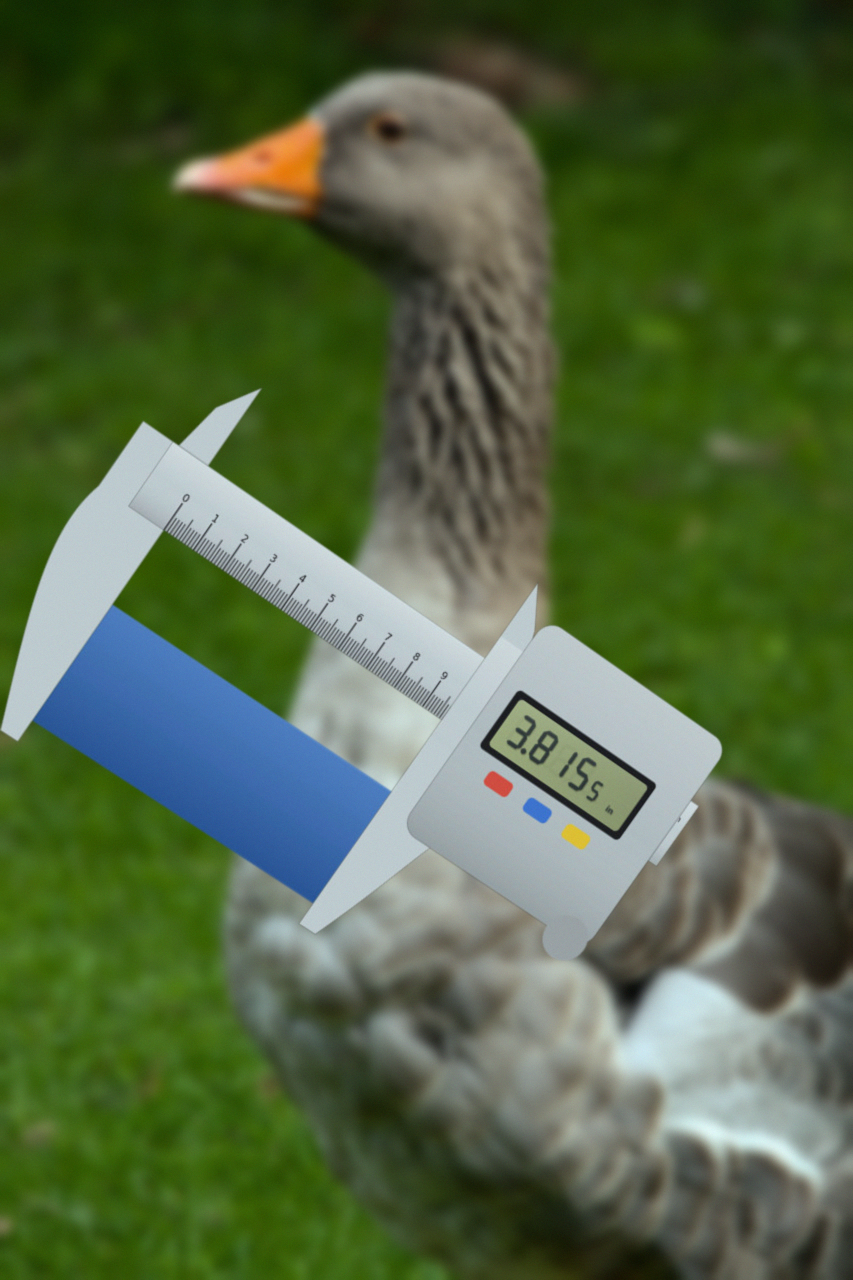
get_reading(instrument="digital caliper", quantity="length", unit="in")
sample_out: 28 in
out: 3.8155 in
